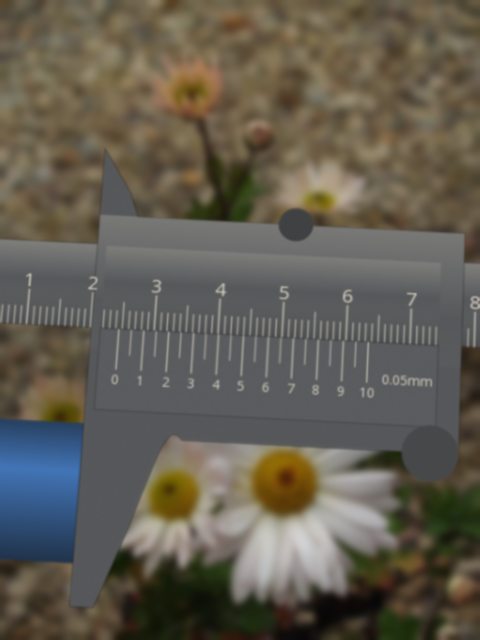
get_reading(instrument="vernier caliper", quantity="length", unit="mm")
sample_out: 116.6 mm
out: 24.5 mm
